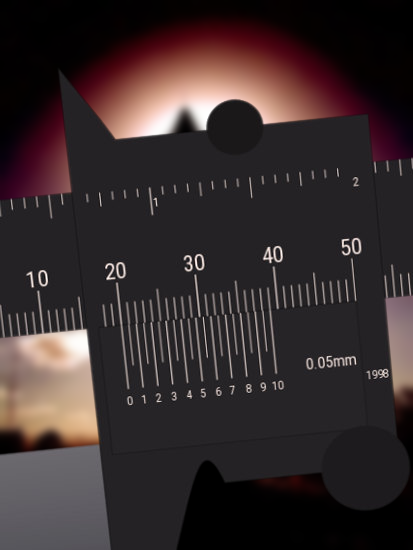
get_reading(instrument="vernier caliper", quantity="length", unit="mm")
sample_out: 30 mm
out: 20.0 mm
